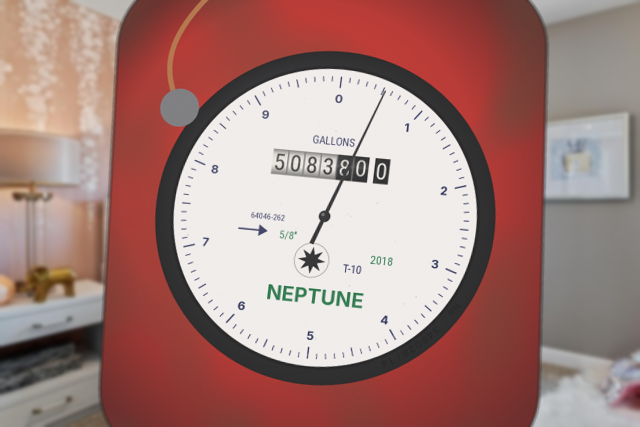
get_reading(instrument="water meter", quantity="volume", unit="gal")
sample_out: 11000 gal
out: 5083800.5 gal
